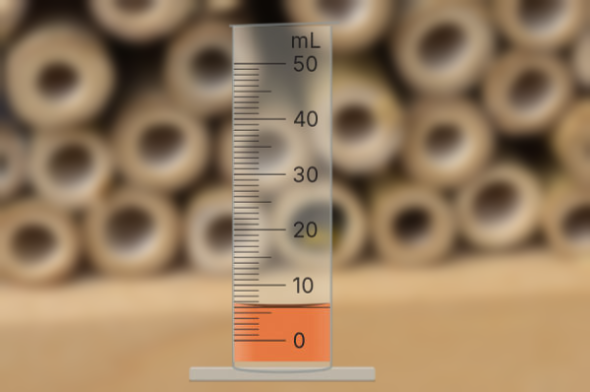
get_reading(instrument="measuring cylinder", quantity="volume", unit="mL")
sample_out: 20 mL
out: 6 mL
